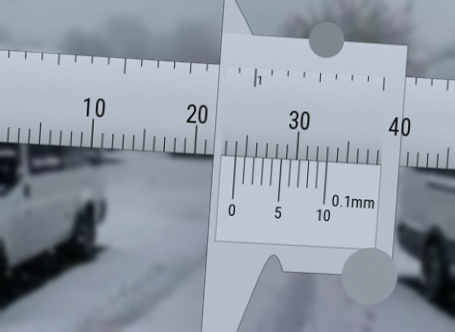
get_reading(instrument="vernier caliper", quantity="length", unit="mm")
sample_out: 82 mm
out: 24.0 mm
